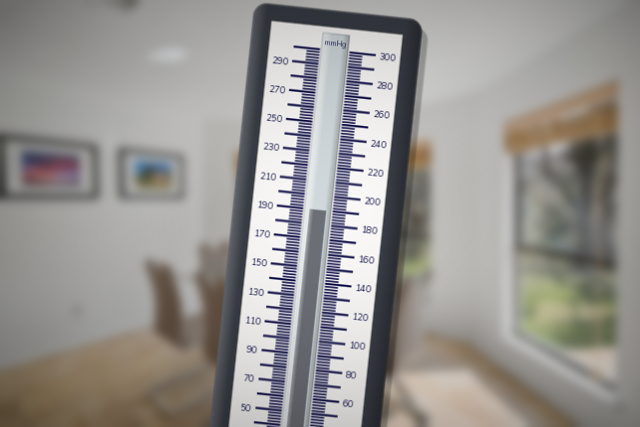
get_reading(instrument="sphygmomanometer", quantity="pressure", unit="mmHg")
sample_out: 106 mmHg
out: 190 mmHg
